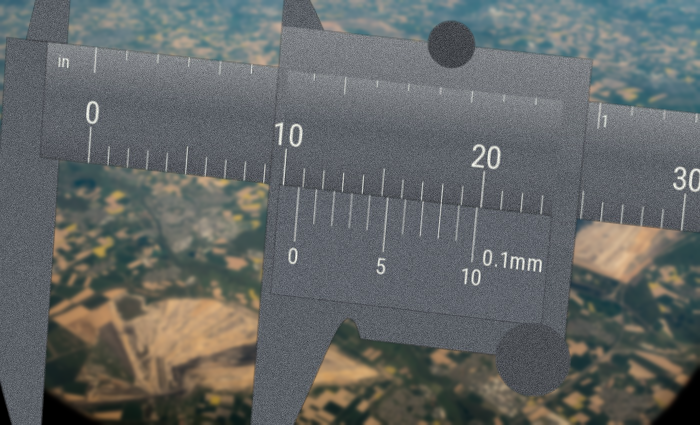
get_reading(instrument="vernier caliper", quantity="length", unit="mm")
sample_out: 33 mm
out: 10.8 mm
